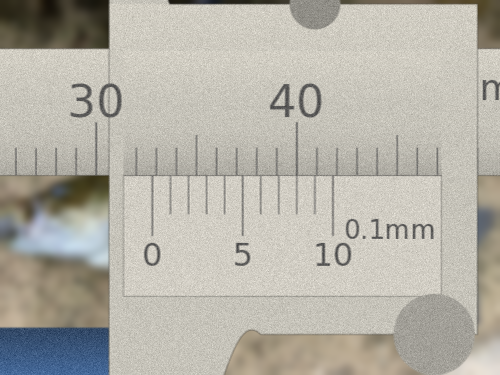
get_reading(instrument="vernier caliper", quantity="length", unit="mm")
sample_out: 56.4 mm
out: 32.8 mm
